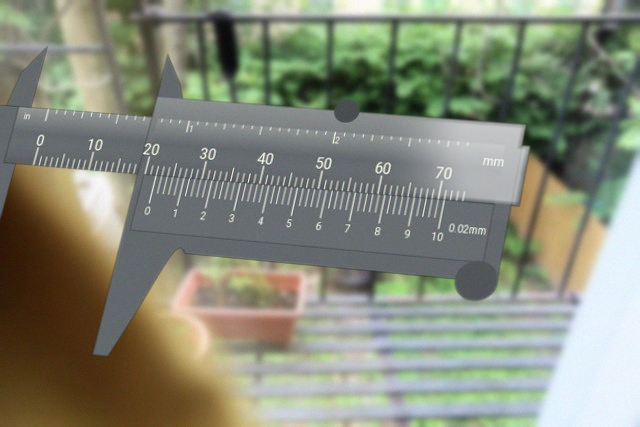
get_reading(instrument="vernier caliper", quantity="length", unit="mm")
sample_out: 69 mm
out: 22.0 mm
